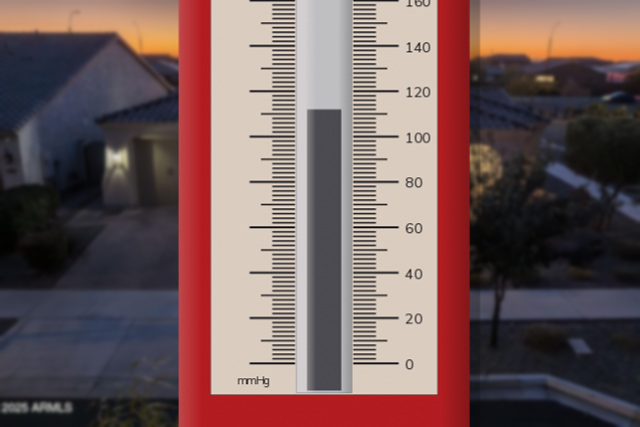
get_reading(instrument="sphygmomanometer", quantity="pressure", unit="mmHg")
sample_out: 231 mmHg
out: 112 mmHg
